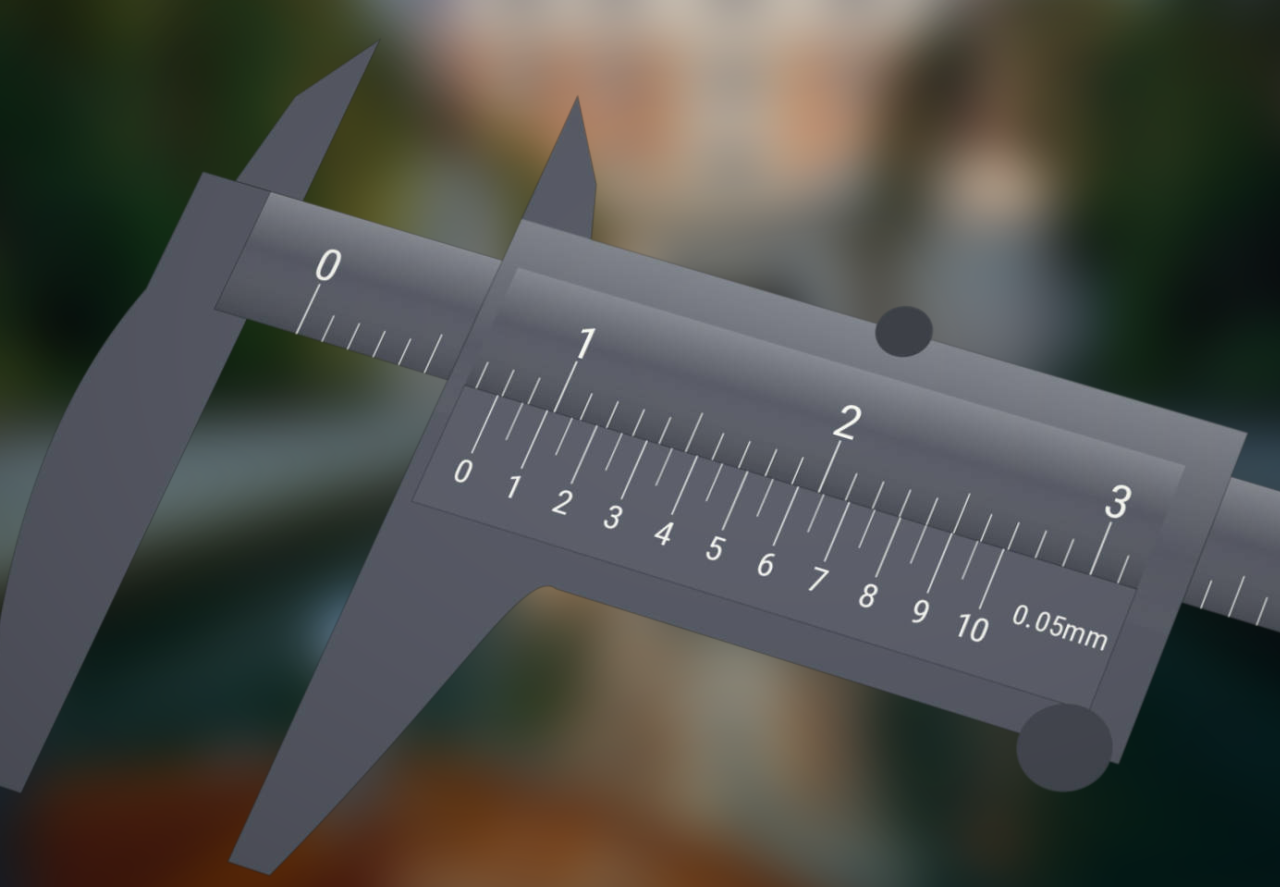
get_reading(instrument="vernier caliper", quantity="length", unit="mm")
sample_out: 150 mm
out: 7.85 mm
